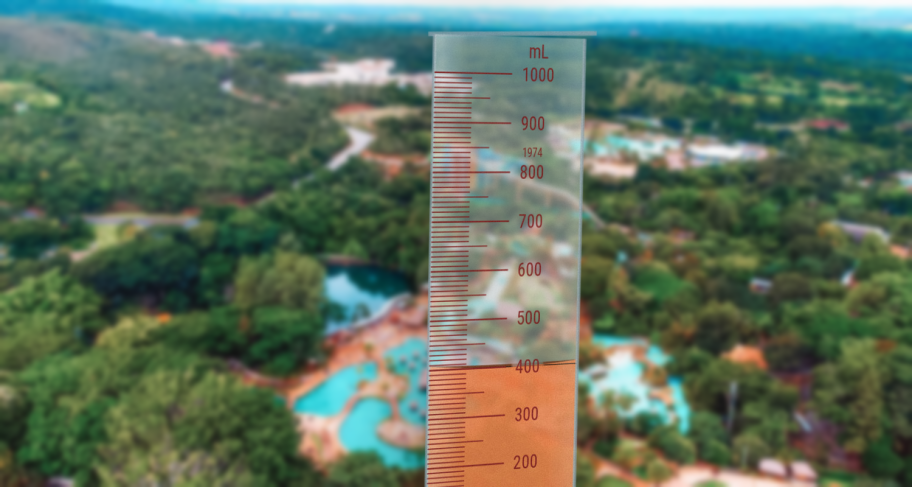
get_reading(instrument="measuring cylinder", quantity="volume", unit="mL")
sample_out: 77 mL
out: 400 mL
